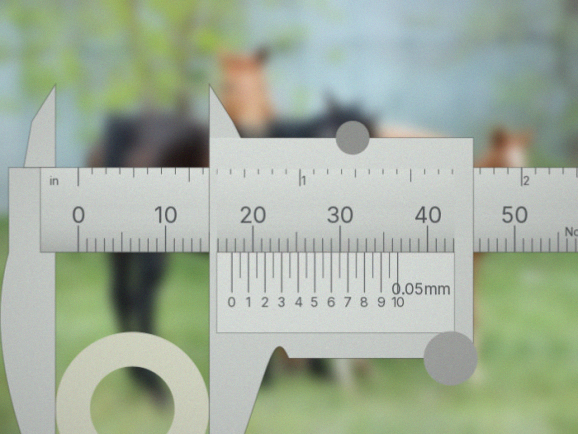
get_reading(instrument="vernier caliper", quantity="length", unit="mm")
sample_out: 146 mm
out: 17.6 mm
